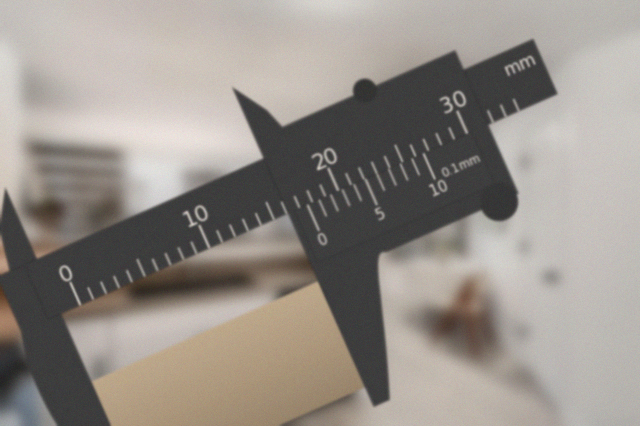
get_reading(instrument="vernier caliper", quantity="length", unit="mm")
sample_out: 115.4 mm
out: 17.6 mm
